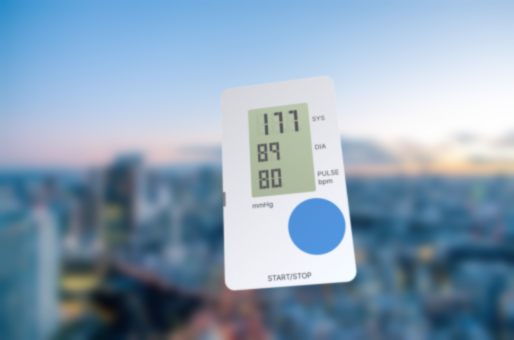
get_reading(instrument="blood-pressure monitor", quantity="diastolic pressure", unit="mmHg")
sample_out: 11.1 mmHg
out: 89 mmHg
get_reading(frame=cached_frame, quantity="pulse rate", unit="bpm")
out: 80 bpm
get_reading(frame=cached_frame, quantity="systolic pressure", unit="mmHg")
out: 177 mmHg
